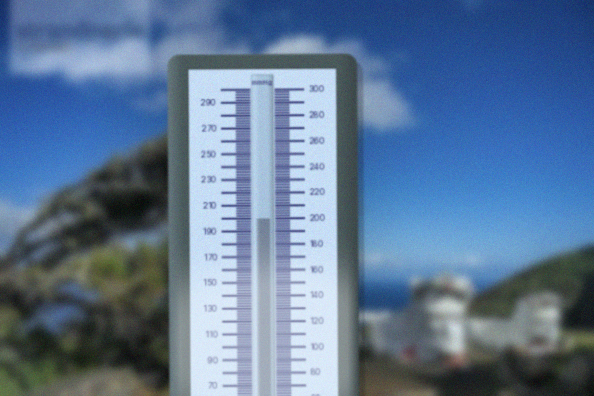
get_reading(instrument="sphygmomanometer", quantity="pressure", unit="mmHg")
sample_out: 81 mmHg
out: 200 mmHg
